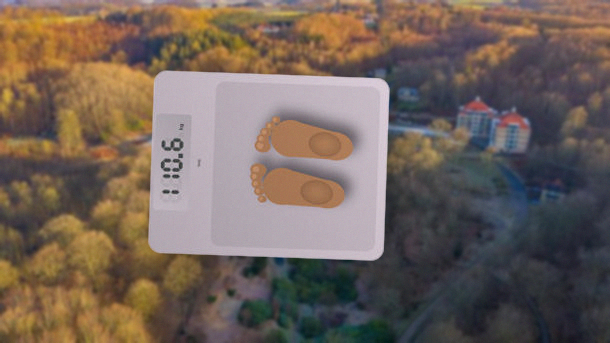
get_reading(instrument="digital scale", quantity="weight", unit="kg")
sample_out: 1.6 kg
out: 110.6 kg
